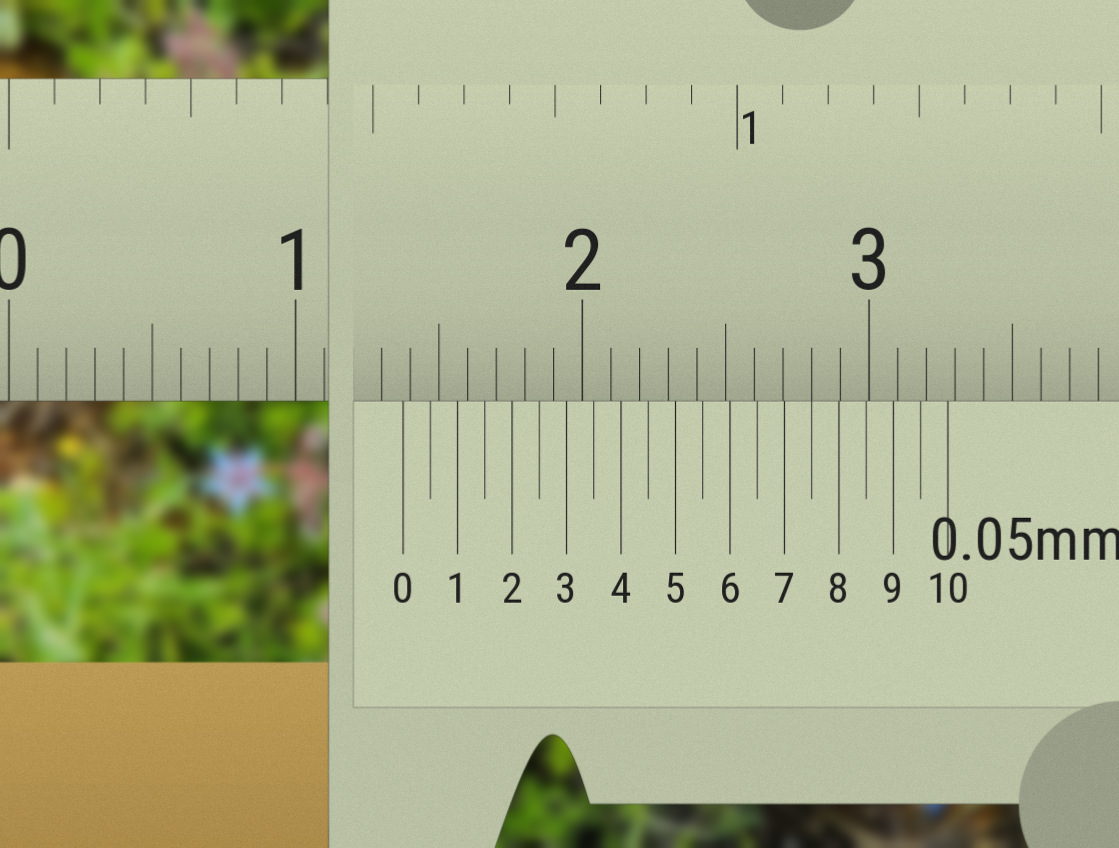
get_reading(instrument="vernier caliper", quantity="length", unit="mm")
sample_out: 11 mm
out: 13.75 mm
